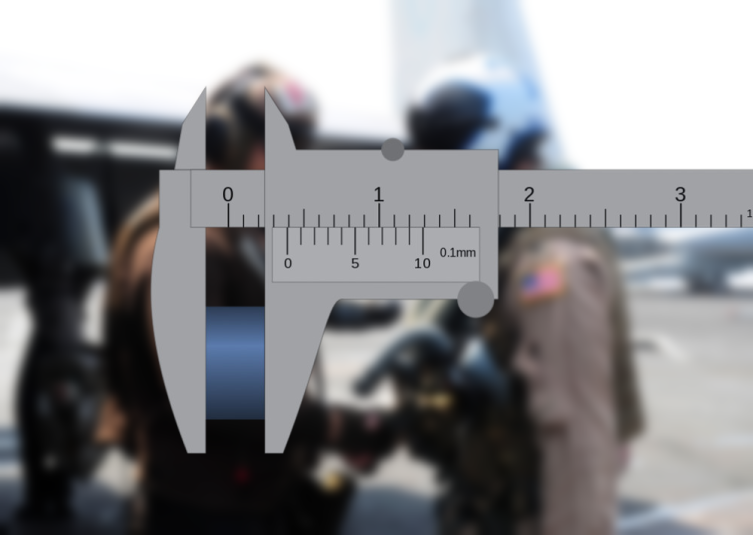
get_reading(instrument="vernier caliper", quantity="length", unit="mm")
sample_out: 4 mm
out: 3.9 mm
